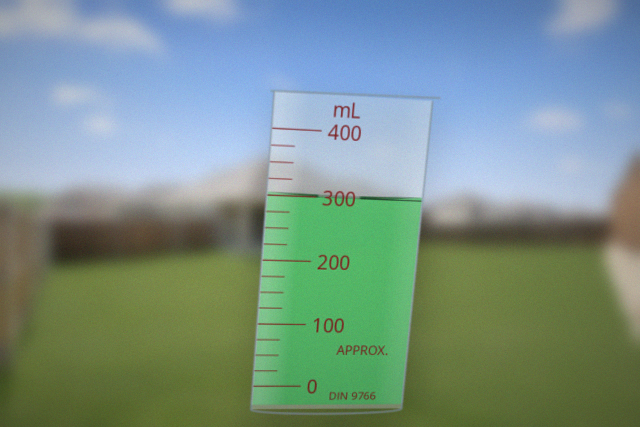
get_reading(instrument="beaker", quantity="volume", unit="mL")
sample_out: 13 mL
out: 300 mL
